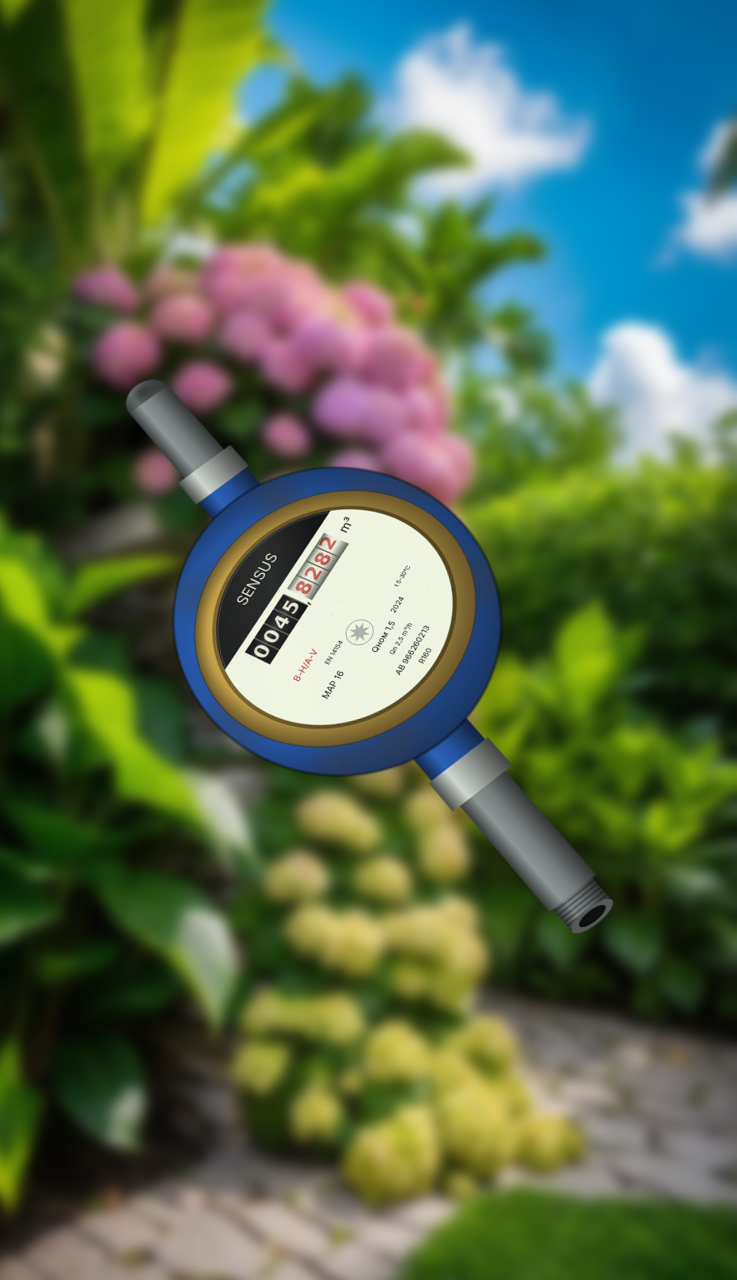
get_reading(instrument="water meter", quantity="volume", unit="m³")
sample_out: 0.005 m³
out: 45.8282 m³
